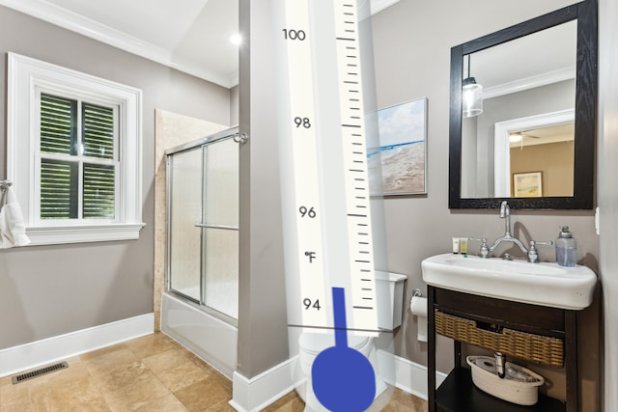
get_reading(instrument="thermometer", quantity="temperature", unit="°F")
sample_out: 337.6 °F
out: 94.4 °F
